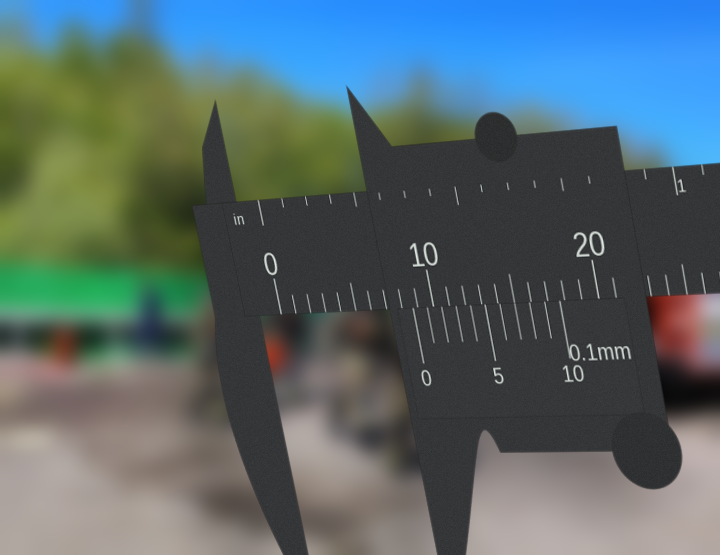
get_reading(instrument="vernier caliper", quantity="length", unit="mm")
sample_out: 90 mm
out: 8.7 mm
